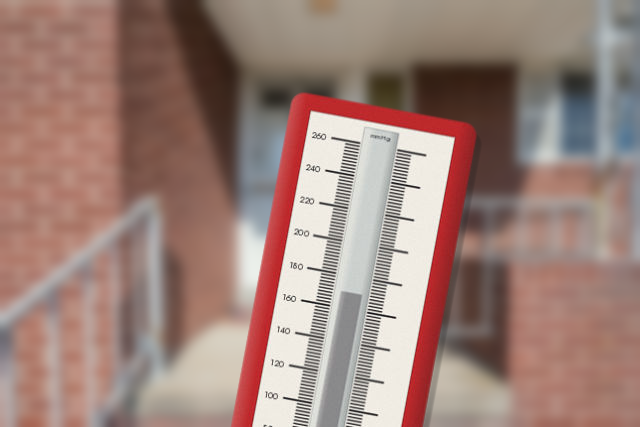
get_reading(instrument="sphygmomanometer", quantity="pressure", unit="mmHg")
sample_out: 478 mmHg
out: 170 mmHg
